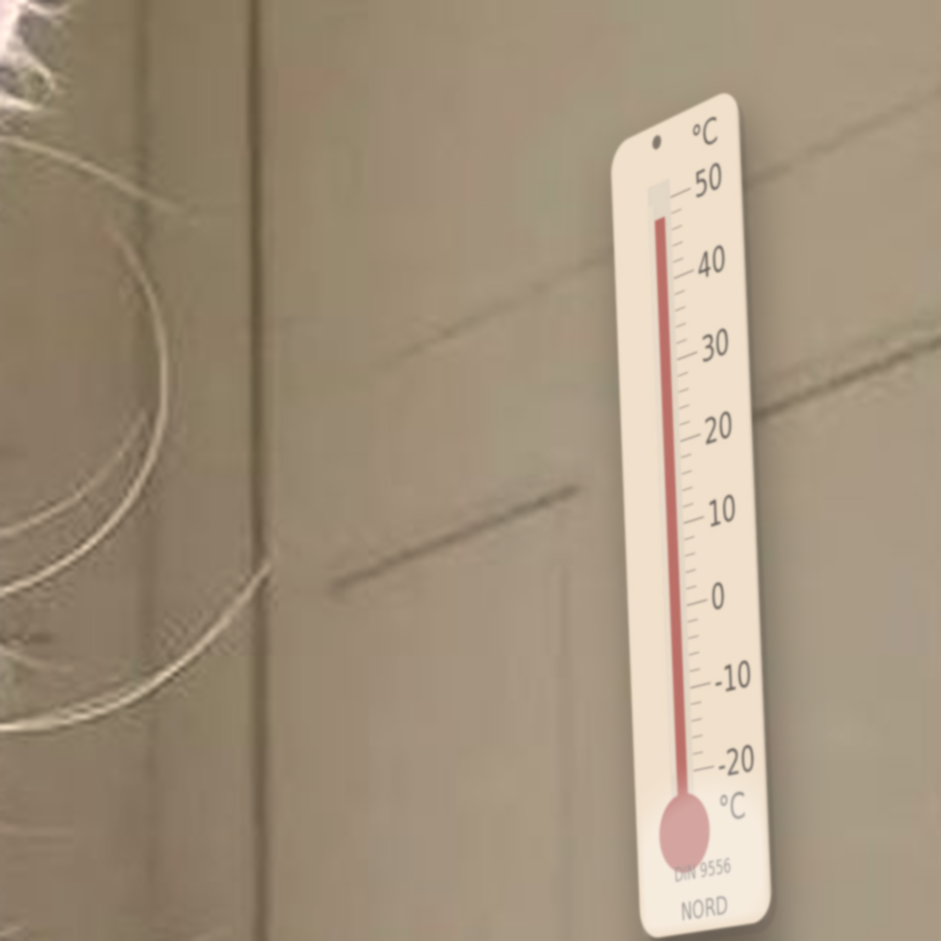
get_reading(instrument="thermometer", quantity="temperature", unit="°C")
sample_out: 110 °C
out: 48 °C
